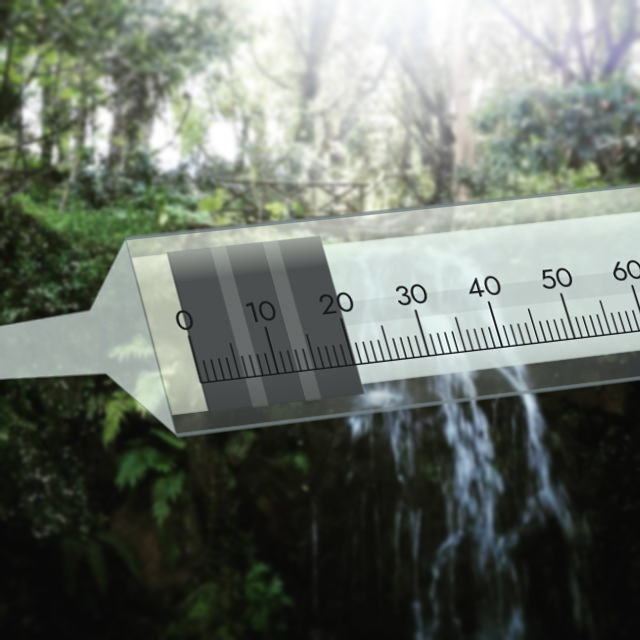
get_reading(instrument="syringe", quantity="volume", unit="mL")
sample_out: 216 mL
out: 0 mL
